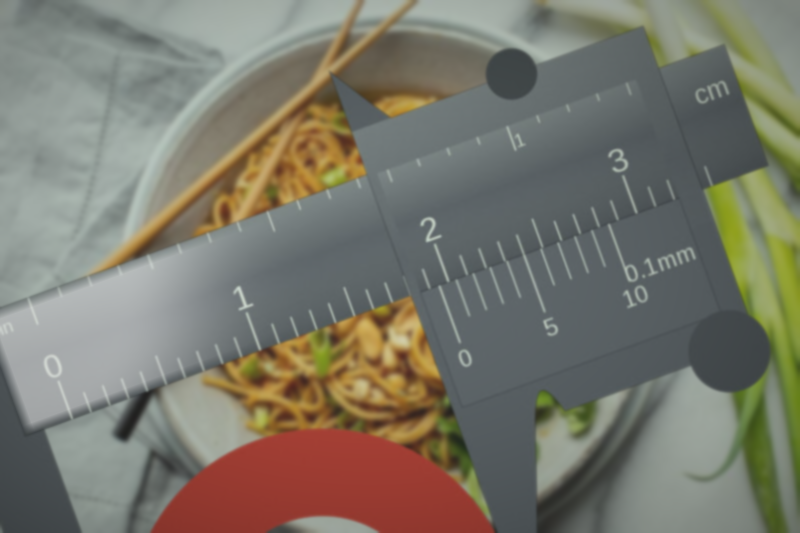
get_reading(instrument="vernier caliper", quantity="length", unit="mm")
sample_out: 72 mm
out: 19.5 mm
